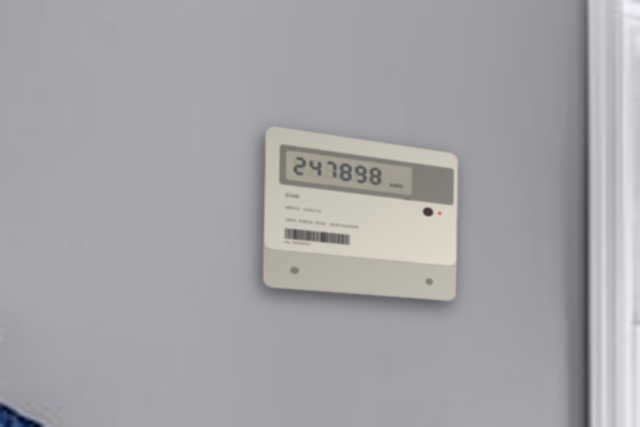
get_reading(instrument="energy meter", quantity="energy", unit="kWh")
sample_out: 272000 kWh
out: 247898 kWh
